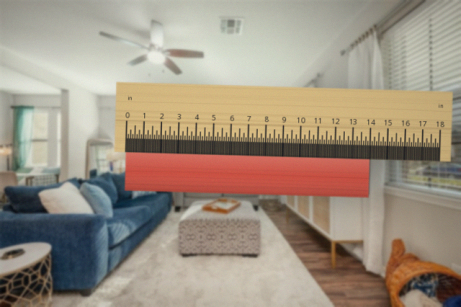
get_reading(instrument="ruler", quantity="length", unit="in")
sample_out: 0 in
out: 14 in
